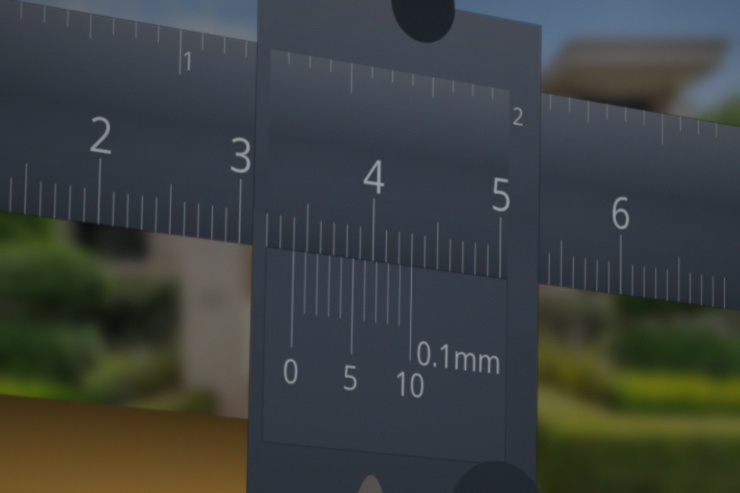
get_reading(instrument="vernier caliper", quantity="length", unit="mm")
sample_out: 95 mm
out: 34.0 mm
